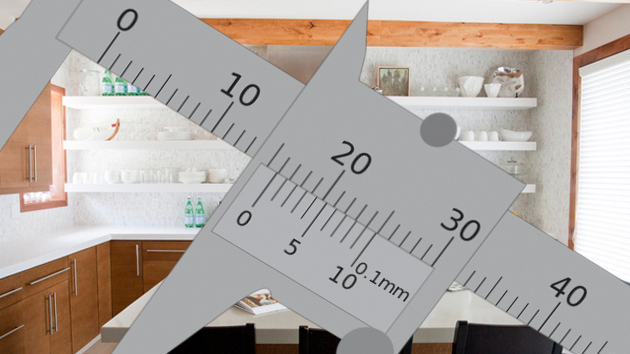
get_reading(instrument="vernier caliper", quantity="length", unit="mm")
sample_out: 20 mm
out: 15.9 mm
